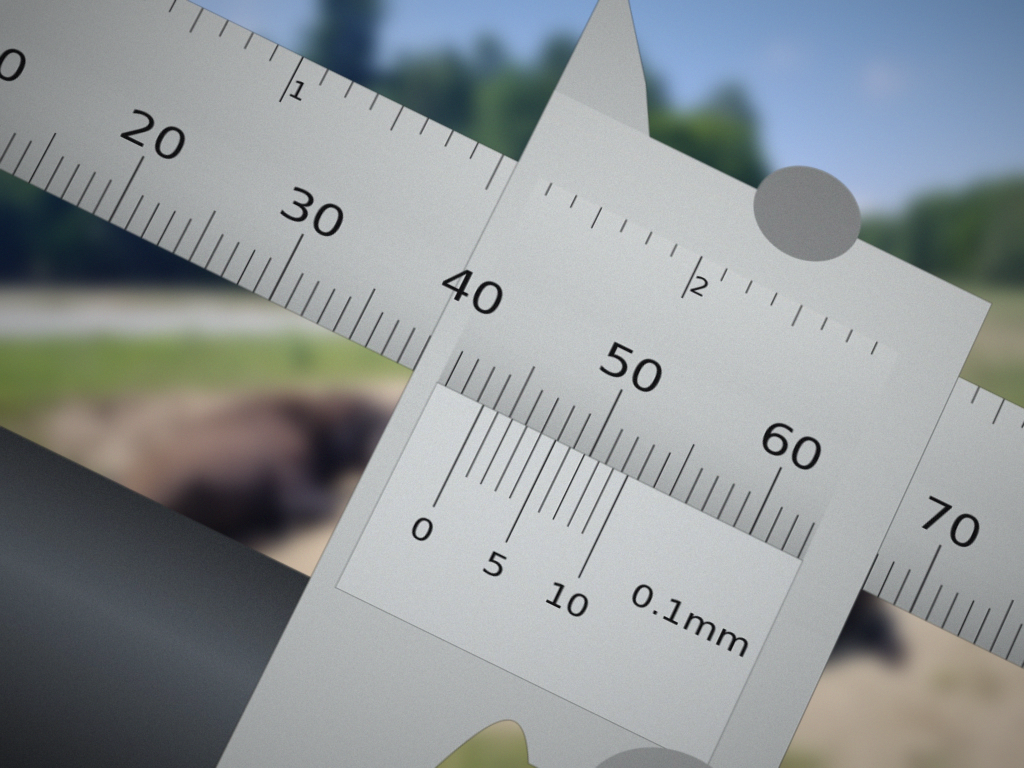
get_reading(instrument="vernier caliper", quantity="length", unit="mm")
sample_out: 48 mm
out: 43.4 mm
